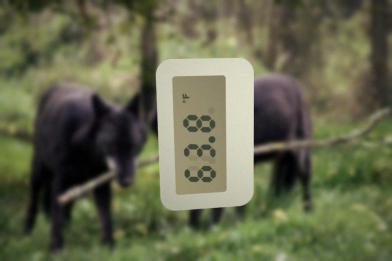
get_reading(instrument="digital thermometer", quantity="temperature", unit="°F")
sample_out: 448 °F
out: 63.8 °F
